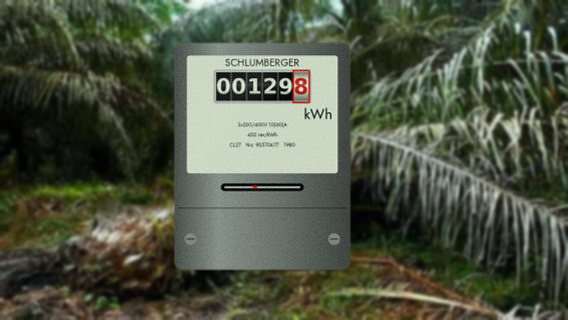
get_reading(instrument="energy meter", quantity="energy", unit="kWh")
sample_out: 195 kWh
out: 129.8 kWh
